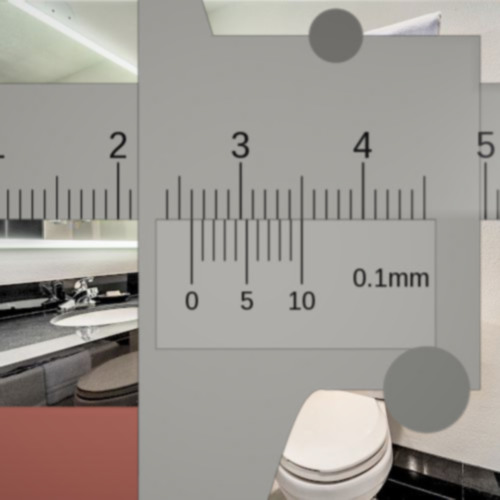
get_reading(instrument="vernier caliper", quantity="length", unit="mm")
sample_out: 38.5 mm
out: 26.0 mm
